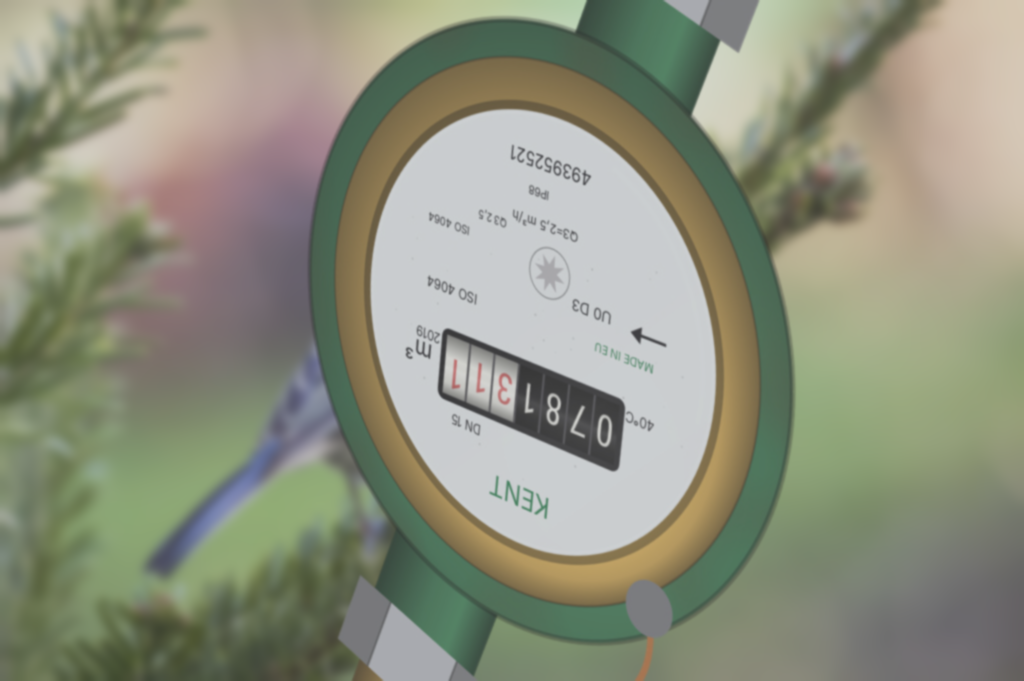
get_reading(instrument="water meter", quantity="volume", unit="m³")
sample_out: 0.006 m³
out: 781.311 m³
